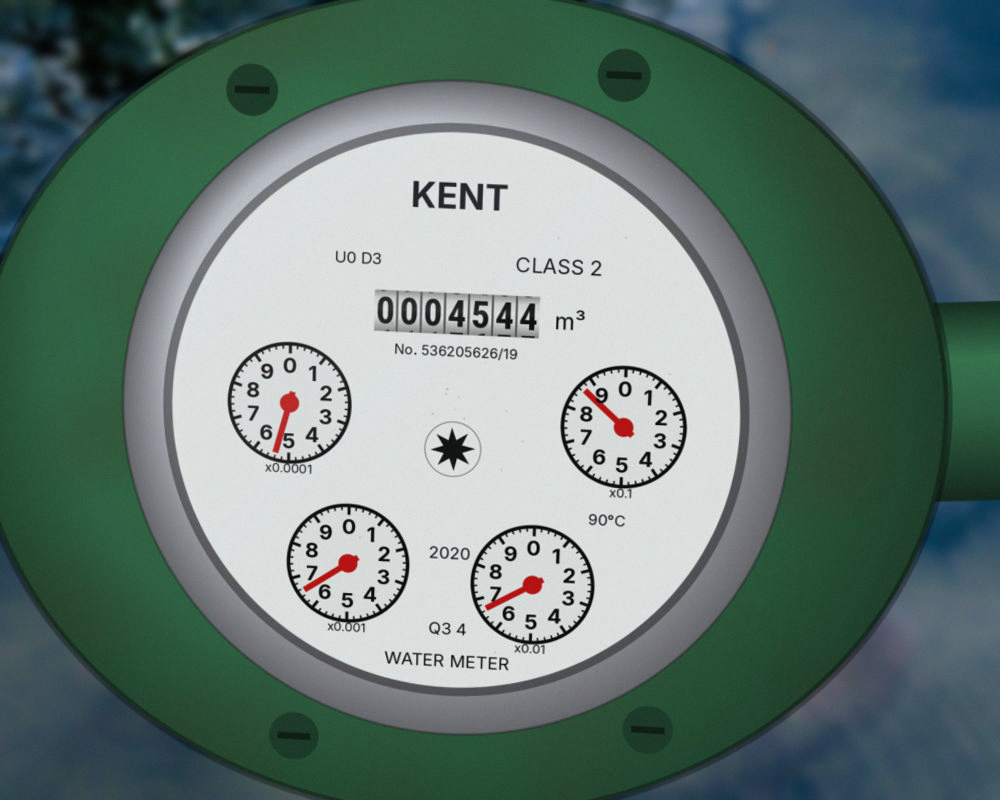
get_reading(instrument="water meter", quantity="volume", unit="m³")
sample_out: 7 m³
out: 4544.8665 m³
